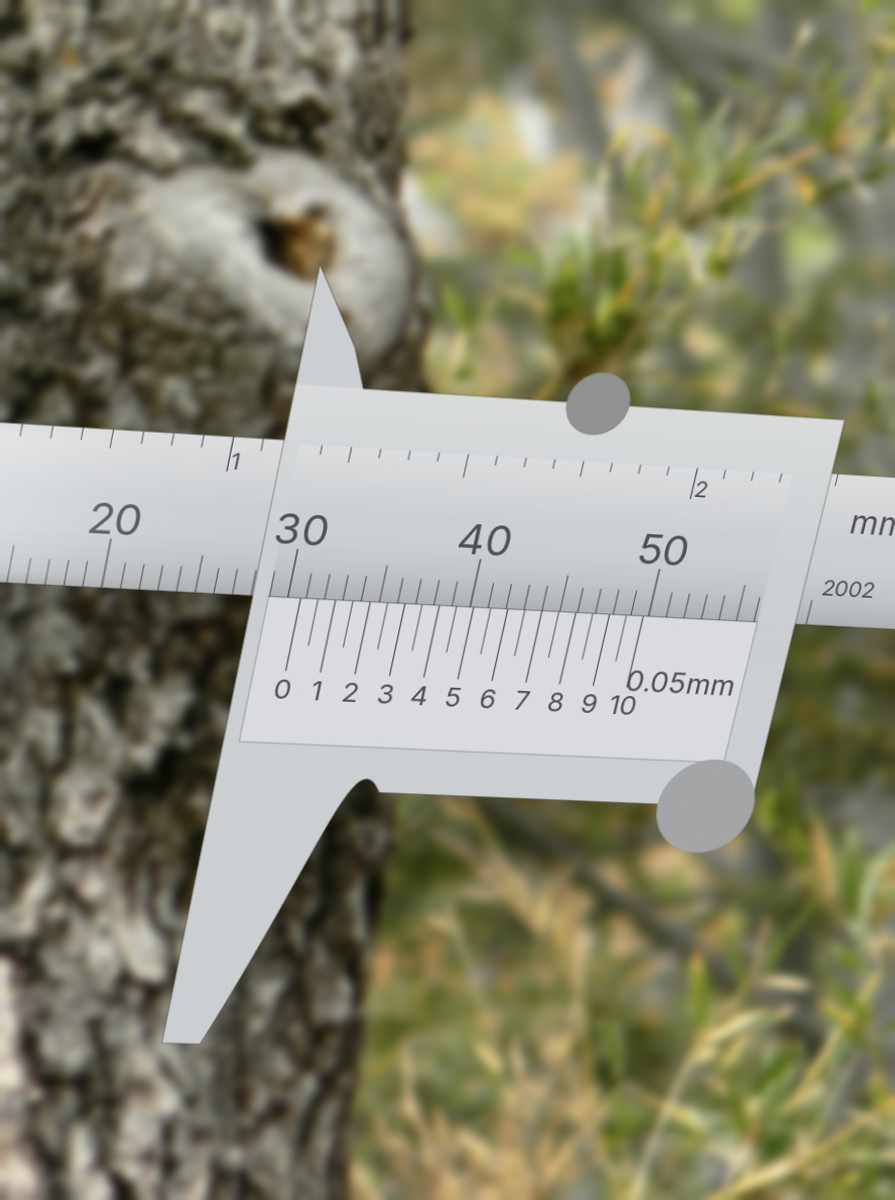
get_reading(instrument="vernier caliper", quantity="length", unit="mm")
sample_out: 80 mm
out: 30.7 mm
